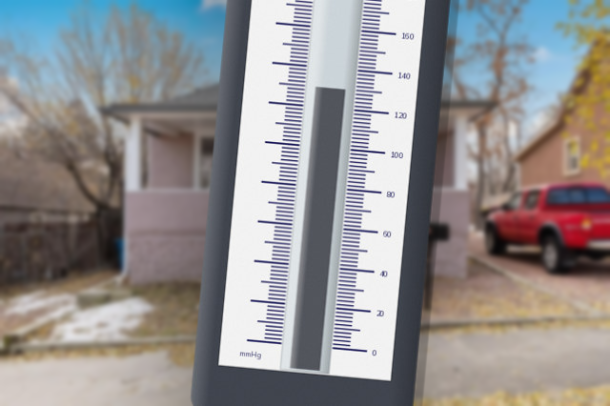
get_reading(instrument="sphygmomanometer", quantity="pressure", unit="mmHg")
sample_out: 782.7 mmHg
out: 130 mmHg
